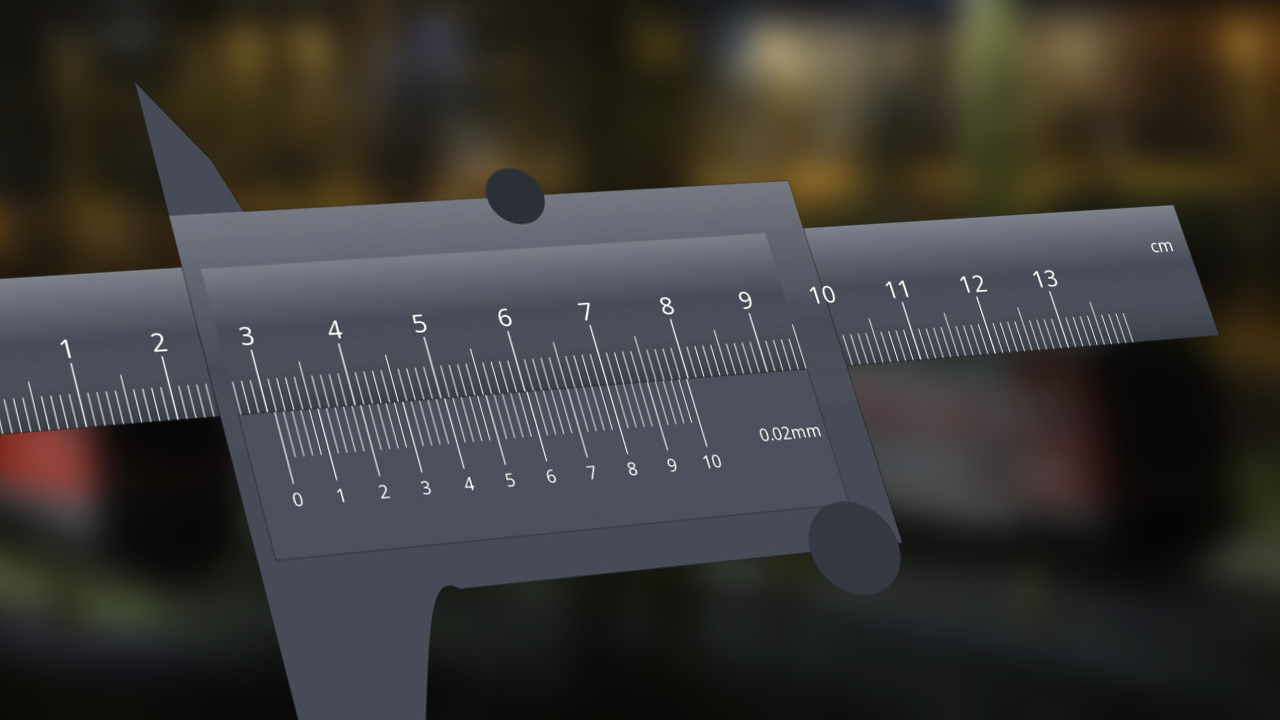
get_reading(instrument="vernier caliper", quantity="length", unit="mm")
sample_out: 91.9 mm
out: 30.8 mm
